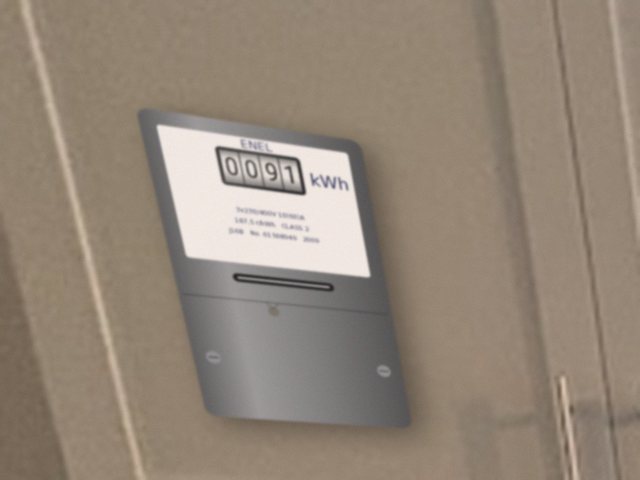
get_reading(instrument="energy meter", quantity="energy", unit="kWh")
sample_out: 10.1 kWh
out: 91 kWh
